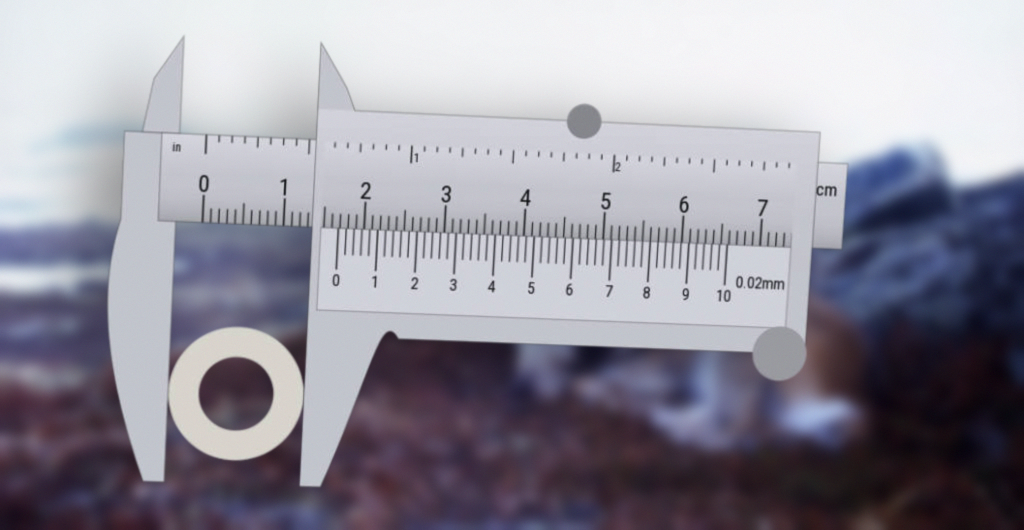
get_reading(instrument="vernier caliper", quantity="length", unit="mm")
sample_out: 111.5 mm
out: 16.8 mm
